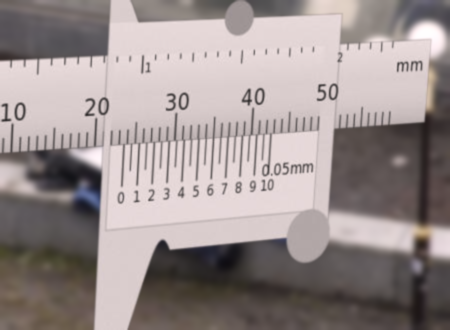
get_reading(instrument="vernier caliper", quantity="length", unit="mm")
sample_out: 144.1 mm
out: 23.6 mm
